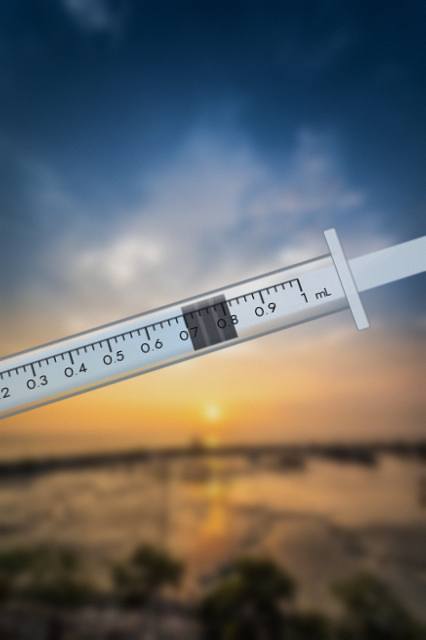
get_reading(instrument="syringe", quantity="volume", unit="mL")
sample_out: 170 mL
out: 0.7 mL
